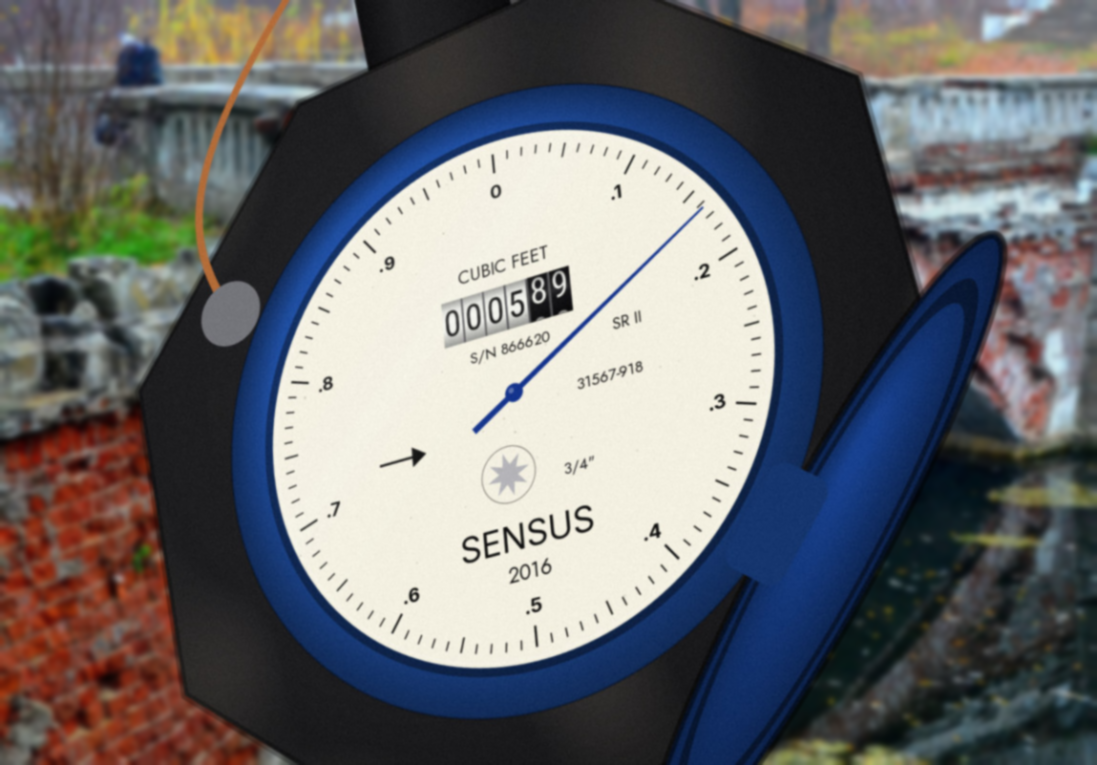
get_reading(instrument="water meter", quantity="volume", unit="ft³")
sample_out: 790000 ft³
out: 589.16 ft³
